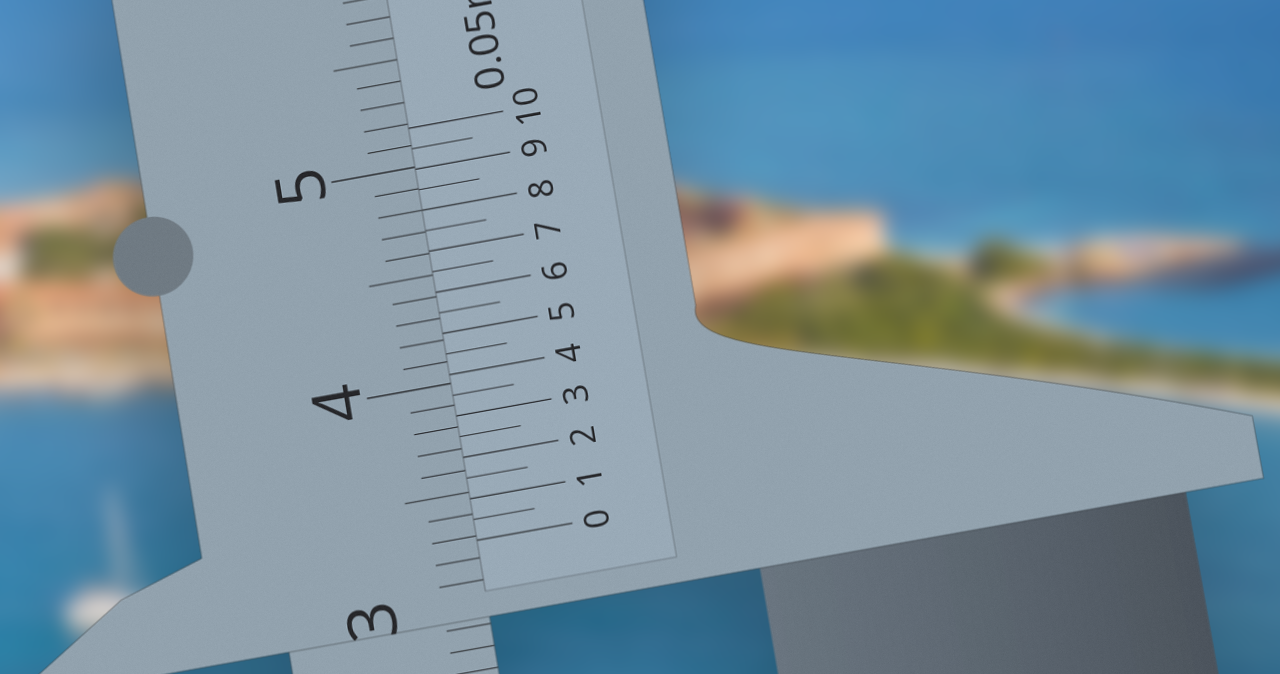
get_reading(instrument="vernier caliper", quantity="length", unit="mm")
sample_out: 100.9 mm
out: 32.8 mm
